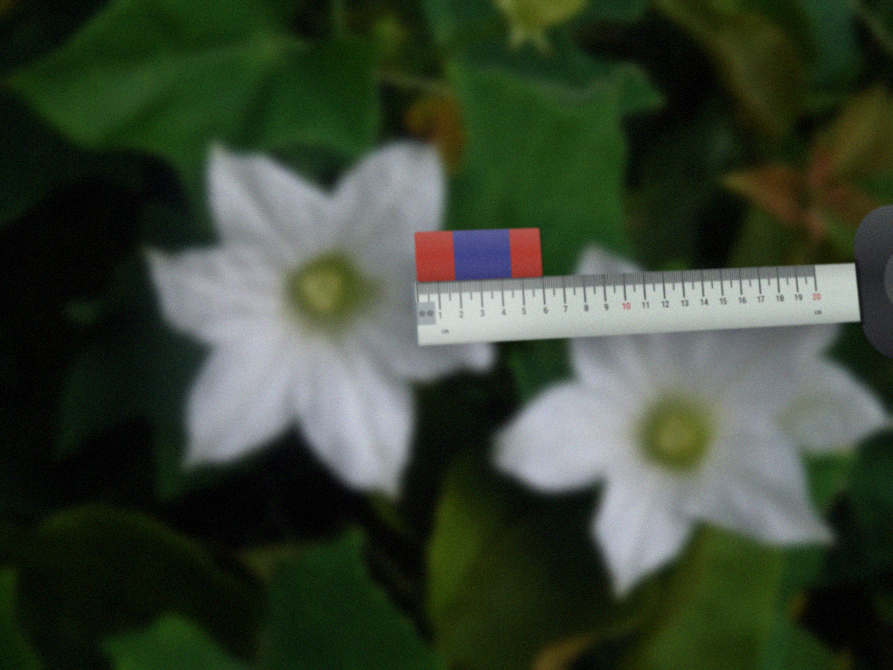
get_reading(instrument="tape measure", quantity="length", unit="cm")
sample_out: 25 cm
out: 6 cm
